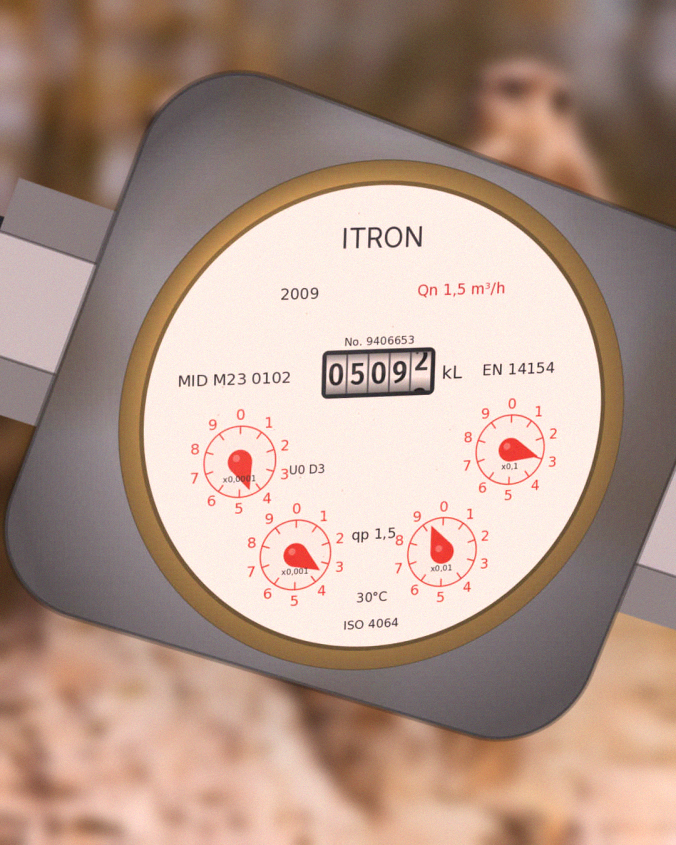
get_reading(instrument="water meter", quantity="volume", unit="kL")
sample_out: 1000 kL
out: 5092.2934 kL
